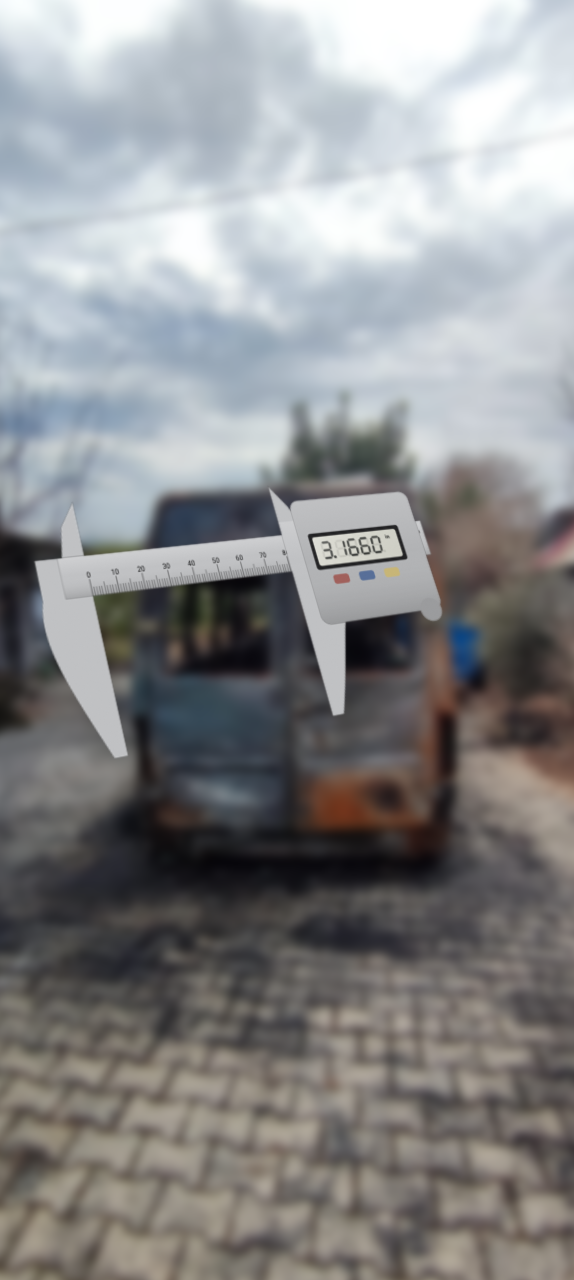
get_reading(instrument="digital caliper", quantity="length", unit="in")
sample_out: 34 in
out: 3.1660 in
